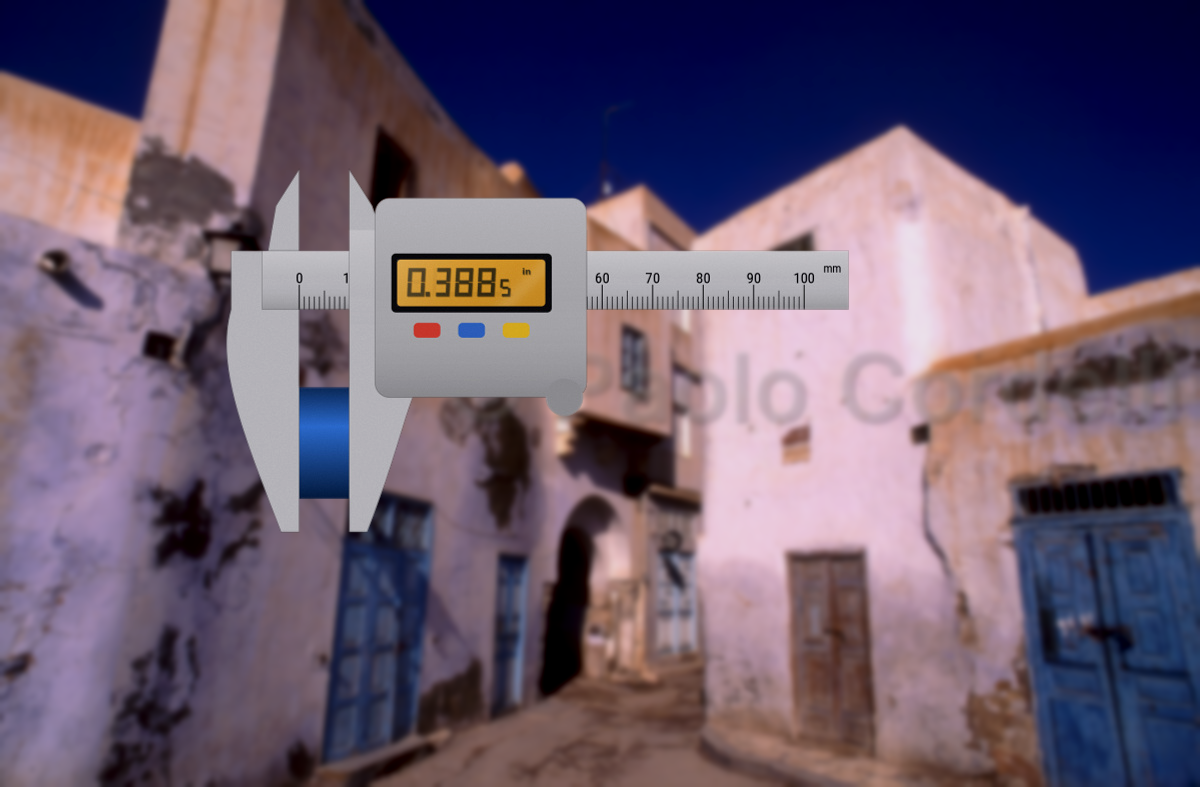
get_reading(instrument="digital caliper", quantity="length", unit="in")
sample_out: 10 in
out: 0.3885 in
